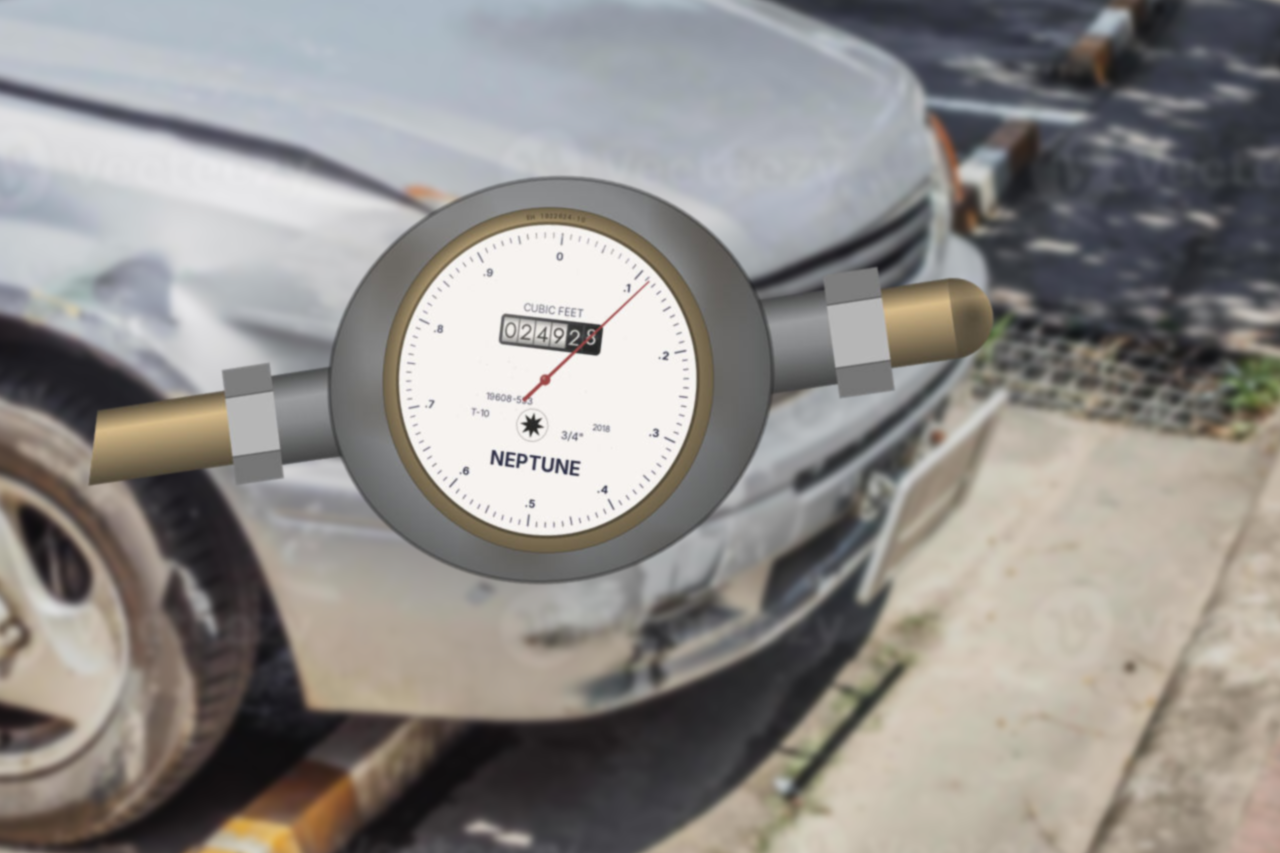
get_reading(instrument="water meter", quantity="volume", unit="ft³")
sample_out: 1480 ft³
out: 24928.11 ft³
